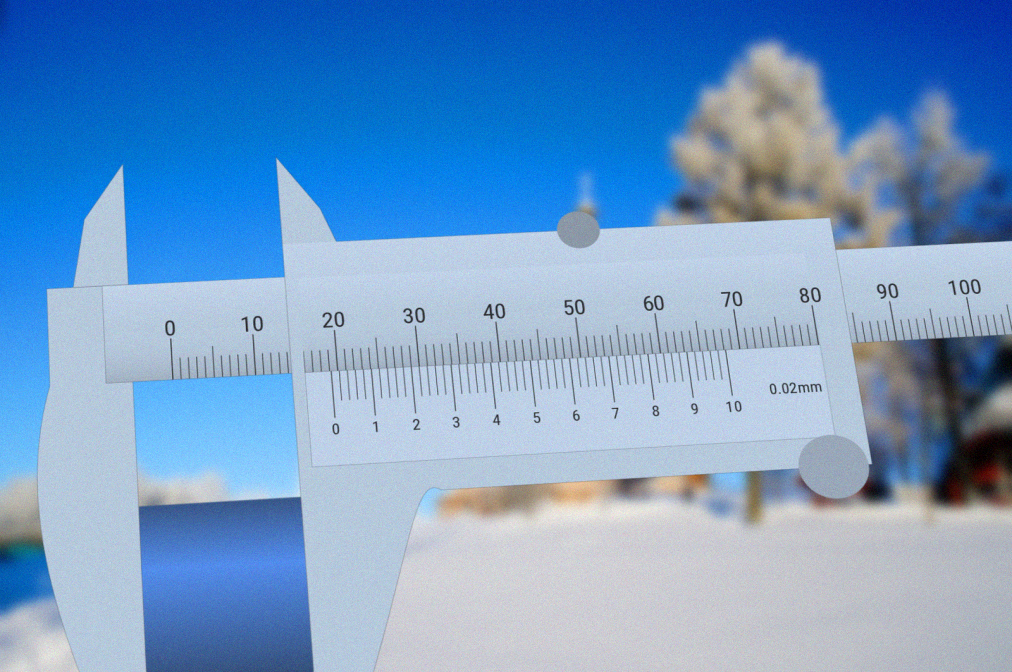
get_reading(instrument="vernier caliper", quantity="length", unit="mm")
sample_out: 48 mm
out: 19.2 mm
